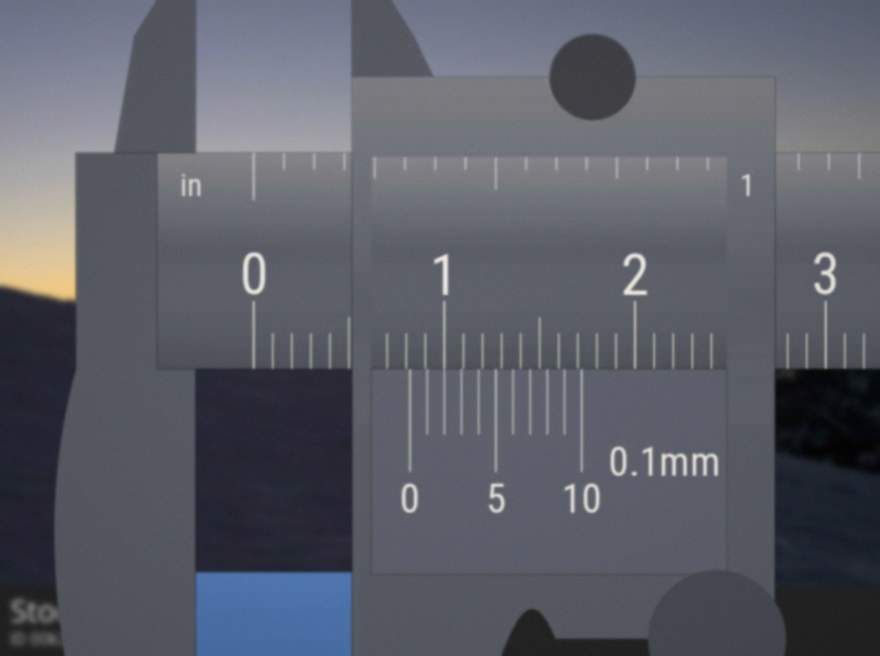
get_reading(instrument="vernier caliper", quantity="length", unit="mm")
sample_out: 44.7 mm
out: 8.2 mm
